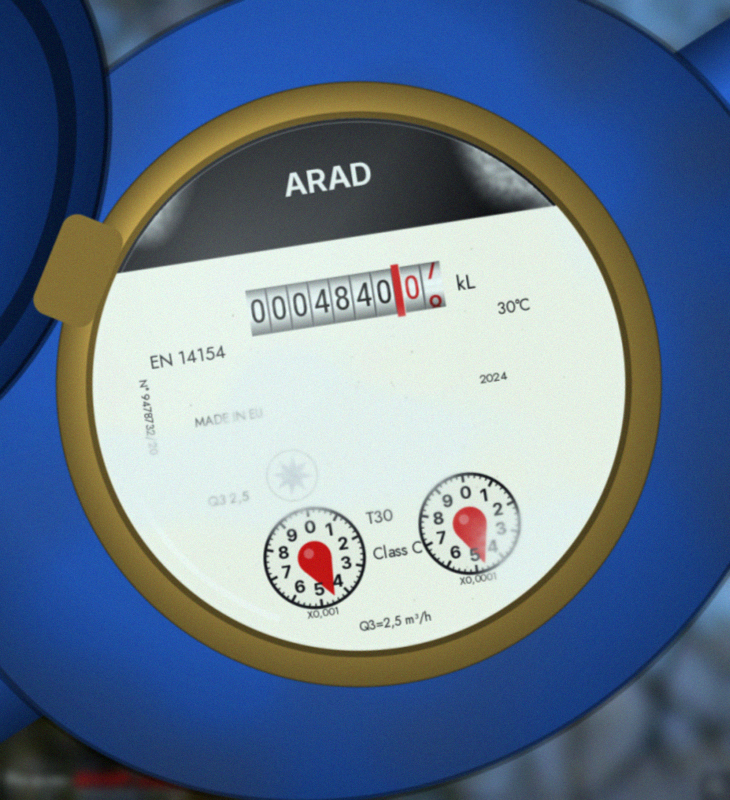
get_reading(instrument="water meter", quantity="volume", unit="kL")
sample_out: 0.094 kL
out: 4840.0744 kL
